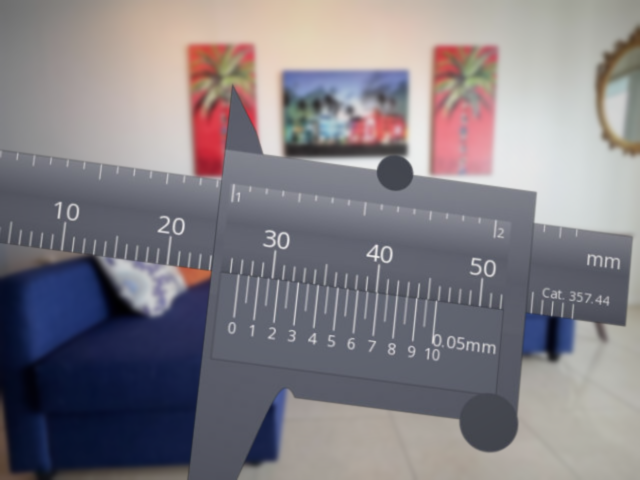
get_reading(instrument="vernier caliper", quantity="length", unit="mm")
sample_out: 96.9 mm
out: 26.8 mm
